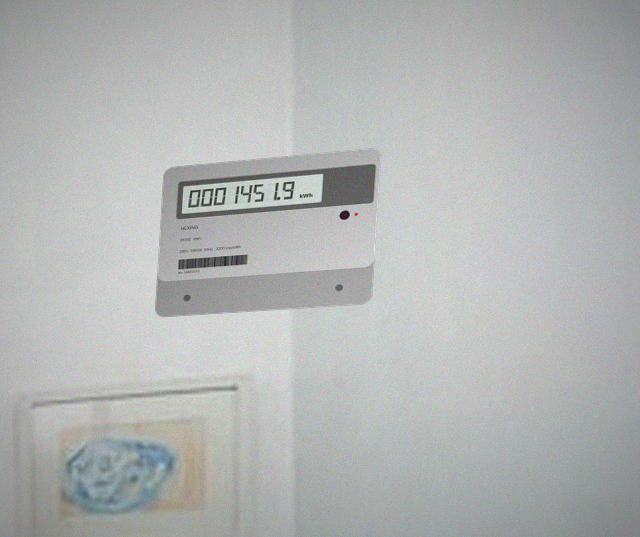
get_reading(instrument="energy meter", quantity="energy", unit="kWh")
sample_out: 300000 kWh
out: 1451.9 kWh
